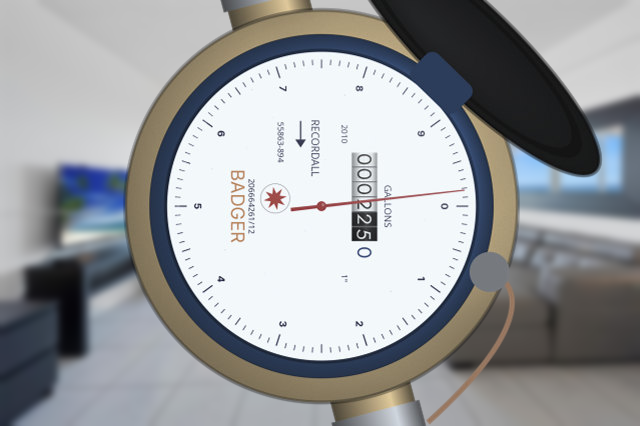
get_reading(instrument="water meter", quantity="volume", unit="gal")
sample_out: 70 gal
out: 2249.8 gal
